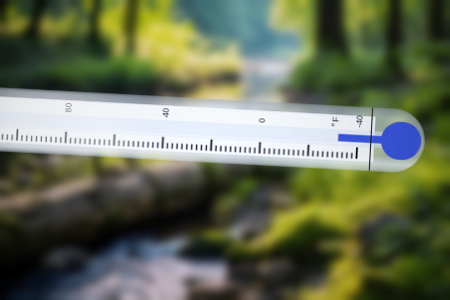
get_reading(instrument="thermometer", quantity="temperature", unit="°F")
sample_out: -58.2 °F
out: -32 °F
